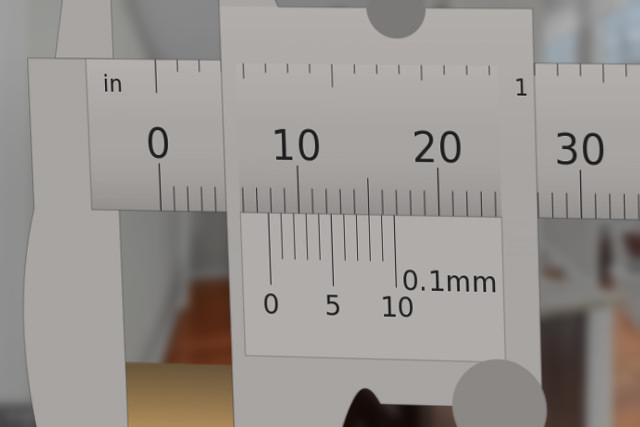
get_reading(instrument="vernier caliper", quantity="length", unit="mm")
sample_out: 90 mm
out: 7.8 mm
